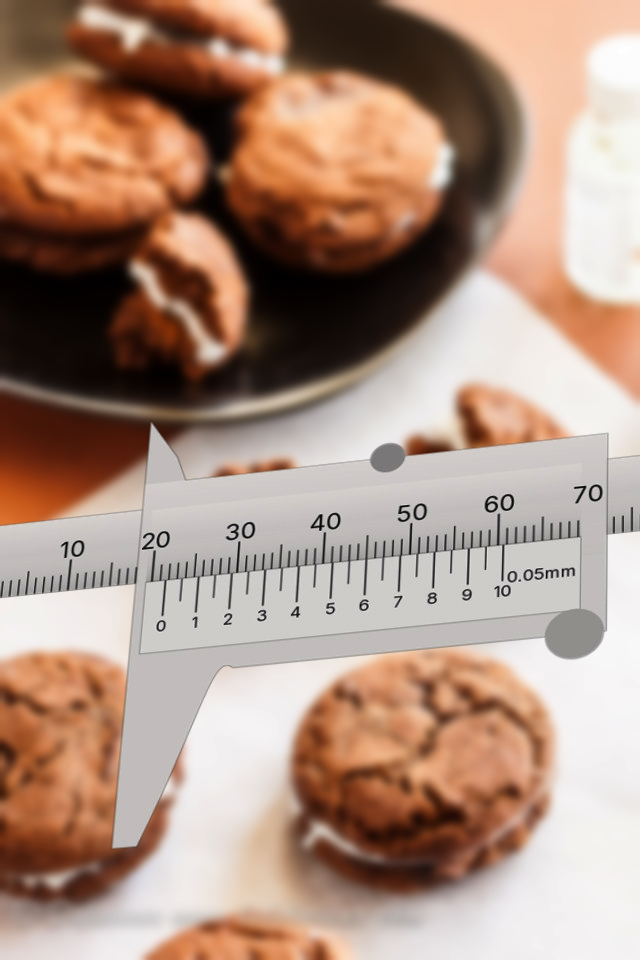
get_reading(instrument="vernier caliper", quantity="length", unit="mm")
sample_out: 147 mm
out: 21.6 mm
